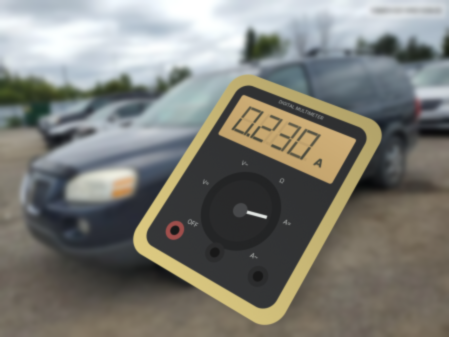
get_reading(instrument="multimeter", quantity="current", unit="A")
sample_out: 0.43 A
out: 0.230 A
